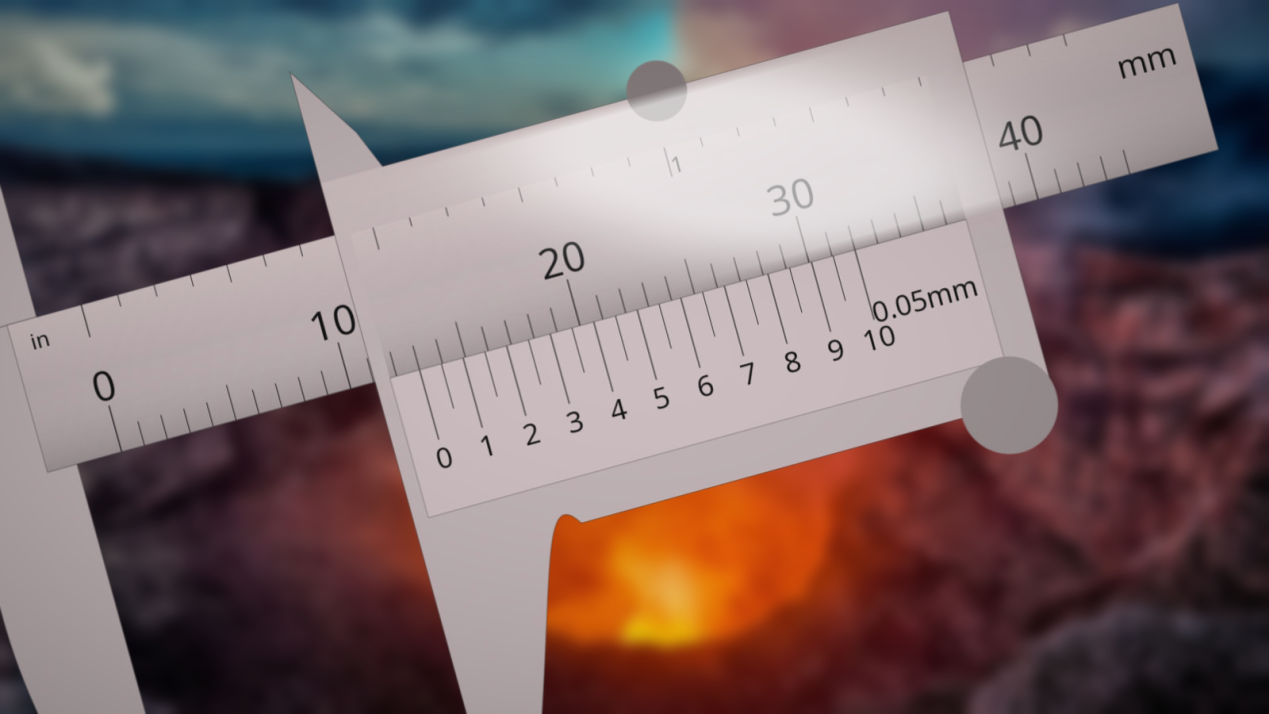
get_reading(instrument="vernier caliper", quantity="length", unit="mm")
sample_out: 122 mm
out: 13.00 mm
